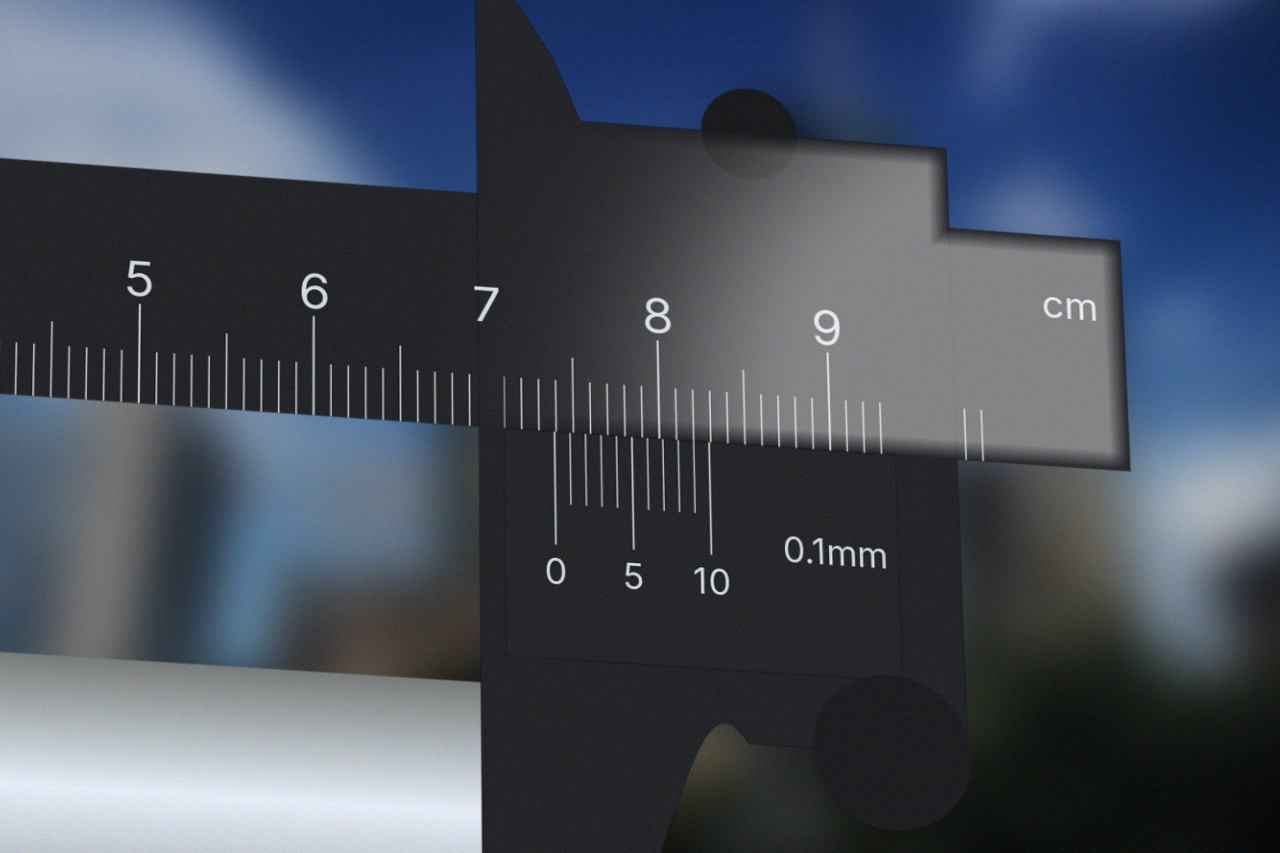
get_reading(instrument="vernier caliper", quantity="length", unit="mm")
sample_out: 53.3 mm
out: 73.9 mm
